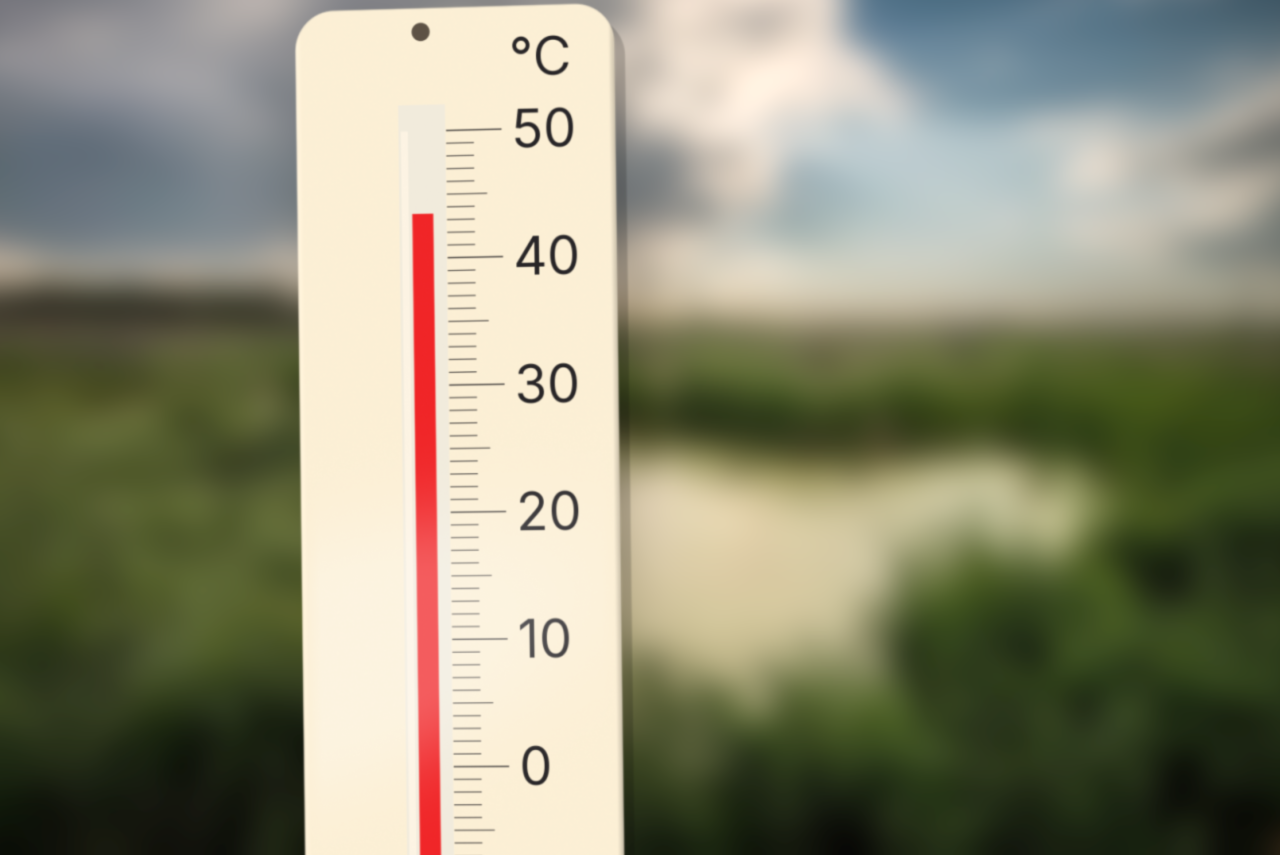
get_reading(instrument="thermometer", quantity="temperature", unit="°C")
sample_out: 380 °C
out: 43.5 °C
